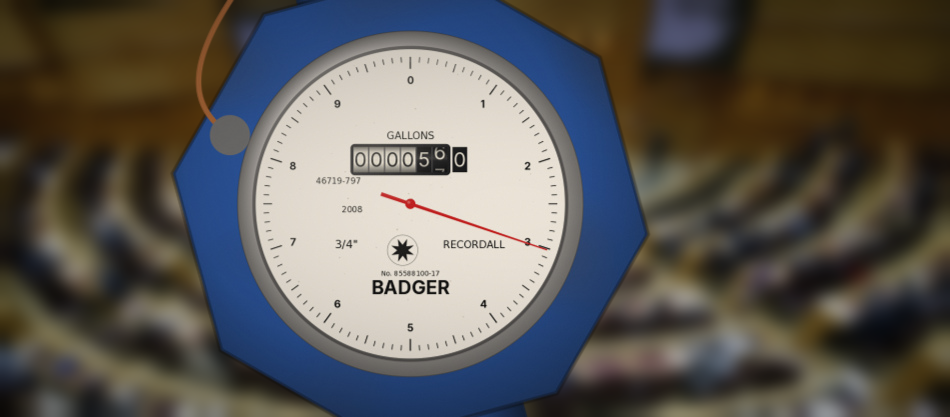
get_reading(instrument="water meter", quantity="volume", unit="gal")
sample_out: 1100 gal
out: 563.0 gal
